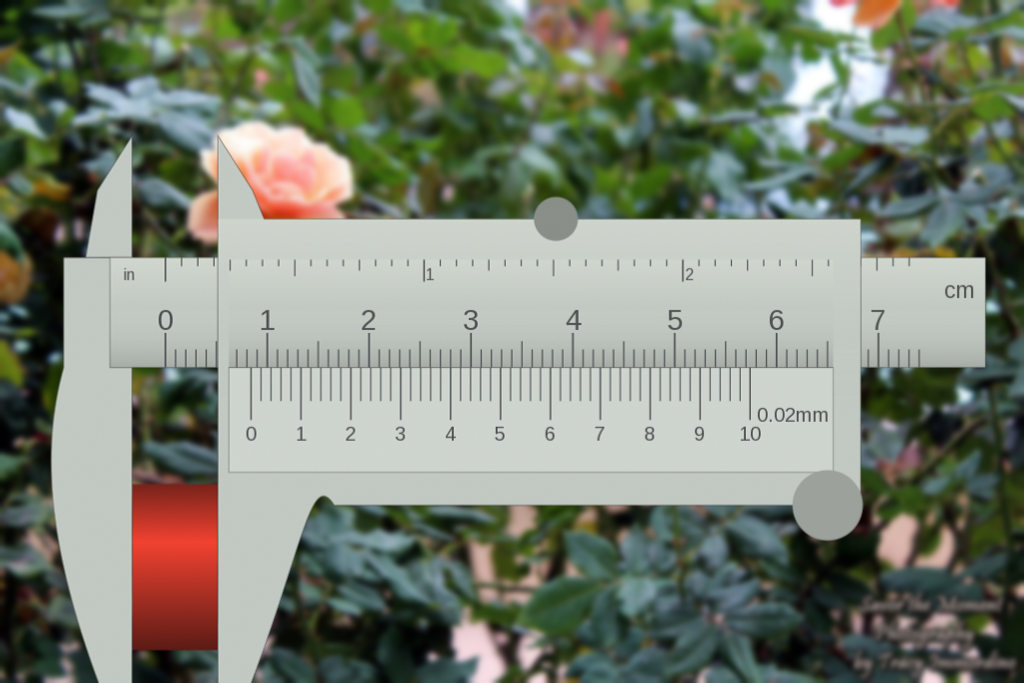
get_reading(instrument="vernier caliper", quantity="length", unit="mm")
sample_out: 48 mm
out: 8.4 mm
